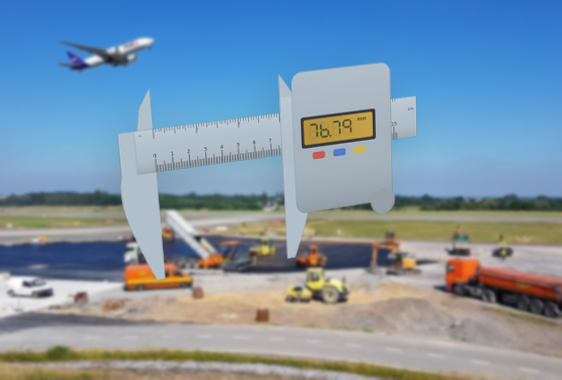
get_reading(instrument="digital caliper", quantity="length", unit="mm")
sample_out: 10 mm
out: 76.79 mm
